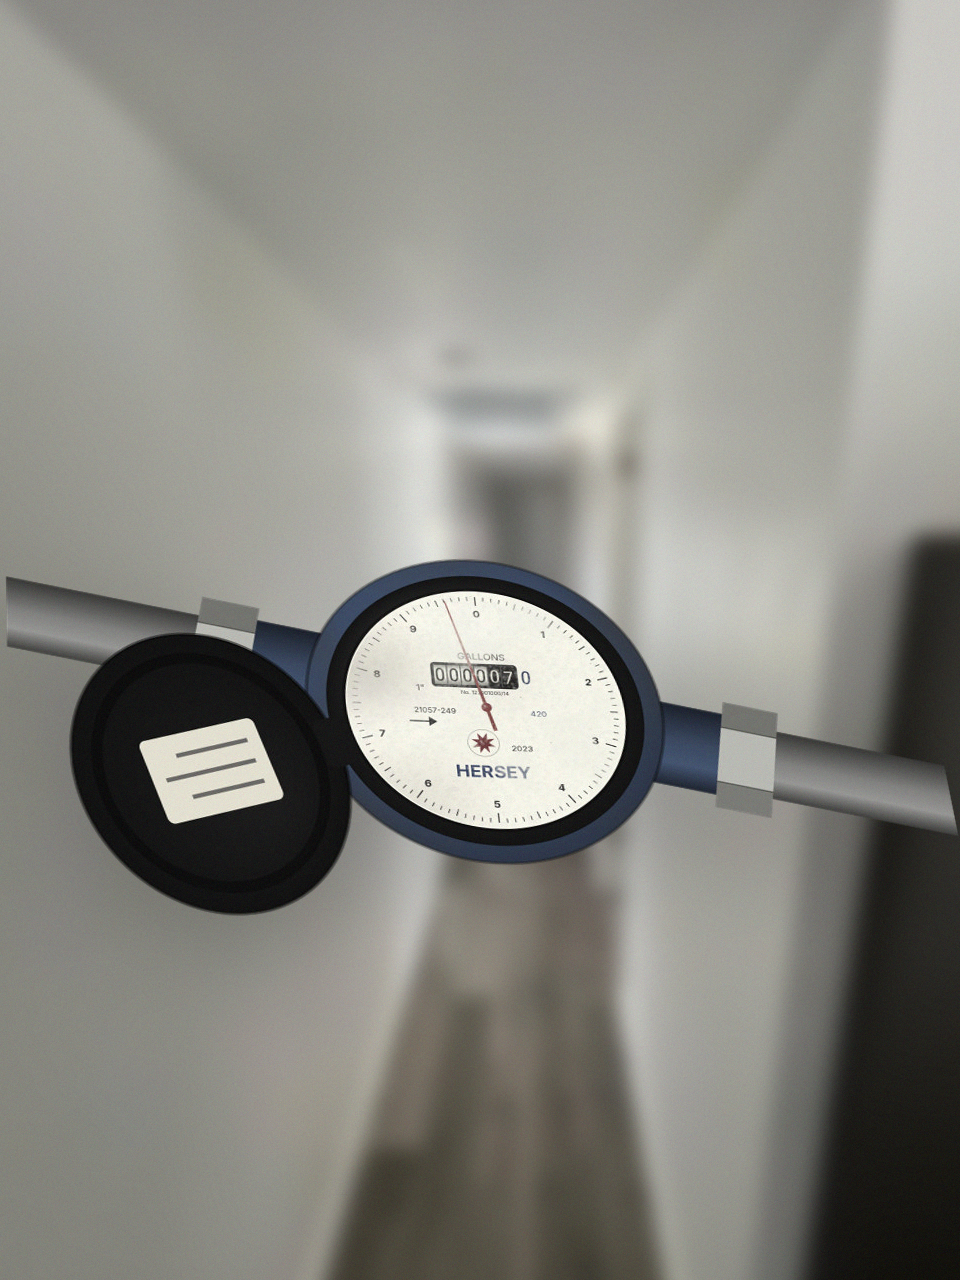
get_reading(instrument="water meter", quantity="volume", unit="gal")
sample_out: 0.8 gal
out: 69.6 gal
